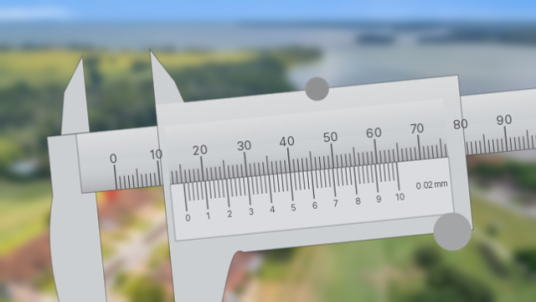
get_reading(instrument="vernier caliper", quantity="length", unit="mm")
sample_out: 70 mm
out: 15.5 mm
